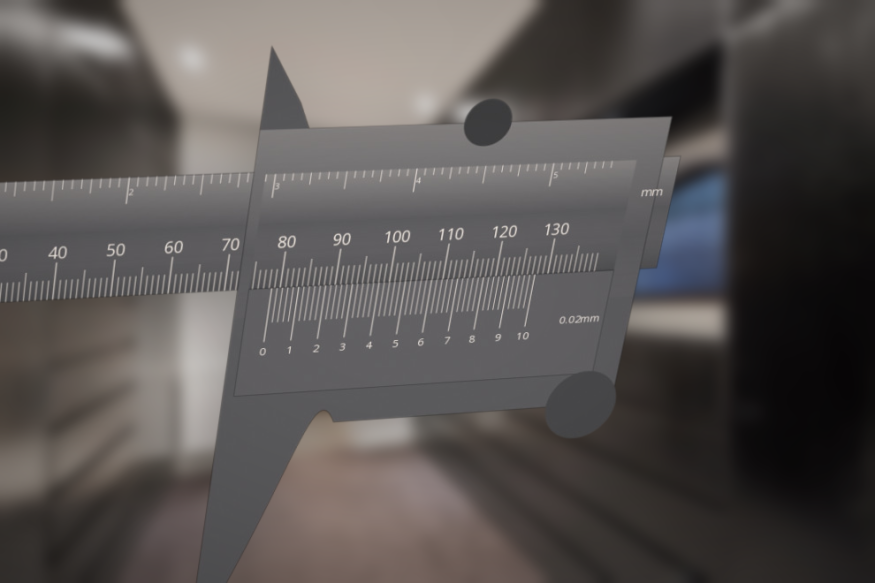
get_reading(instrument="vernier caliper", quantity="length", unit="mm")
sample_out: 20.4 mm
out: 78.5 mm
